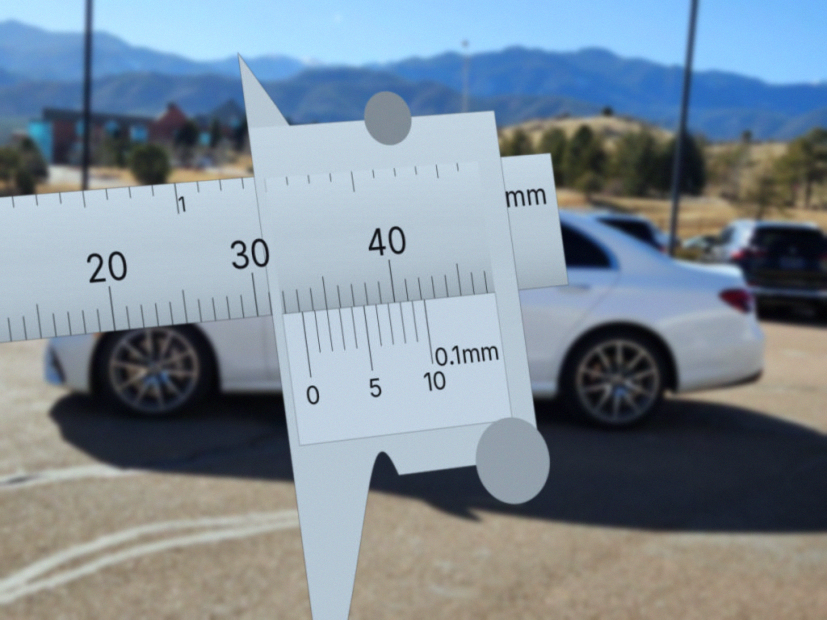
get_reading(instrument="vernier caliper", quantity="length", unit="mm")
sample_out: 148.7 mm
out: 33.2 mm
